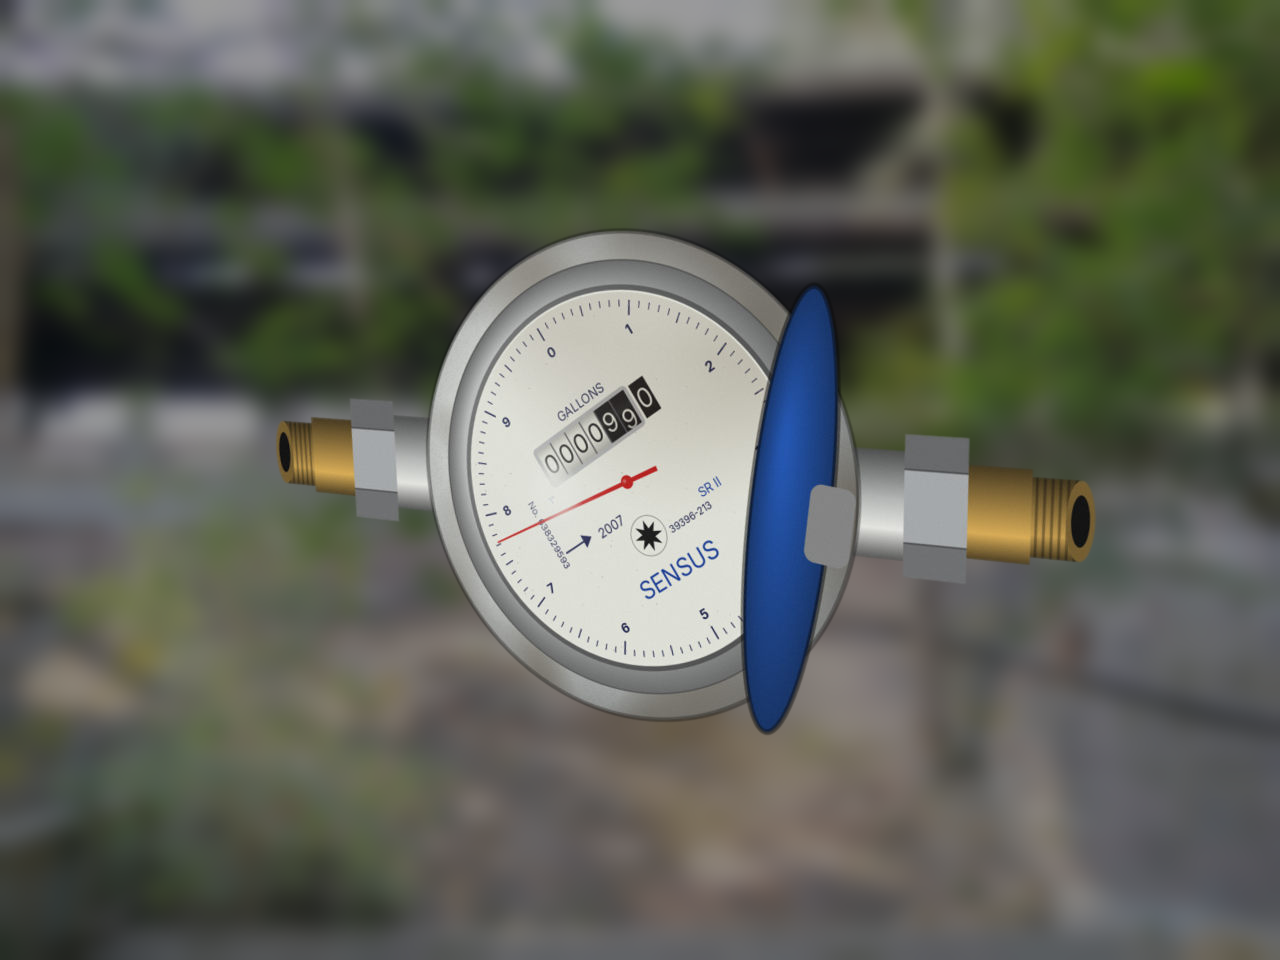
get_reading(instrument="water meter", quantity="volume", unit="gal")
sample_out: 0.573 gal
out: 987.7 gal
